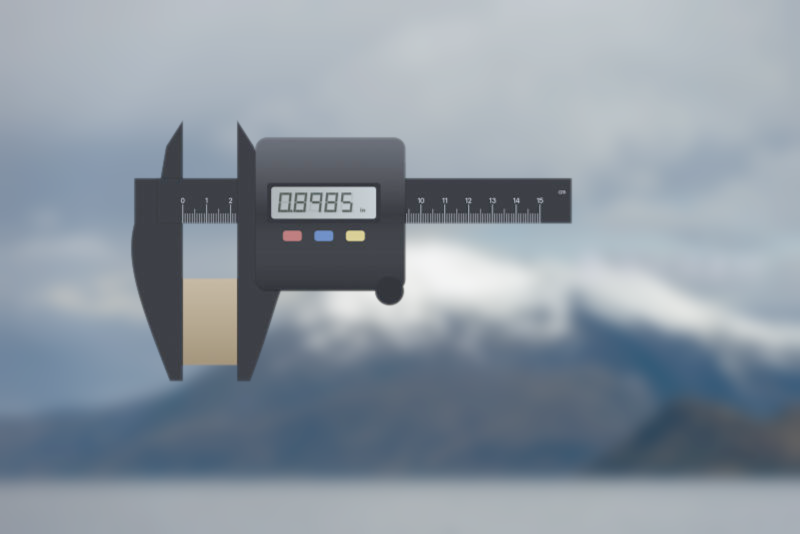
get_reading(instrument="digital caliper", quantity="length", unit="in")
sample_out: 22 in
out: 0.8985 in
